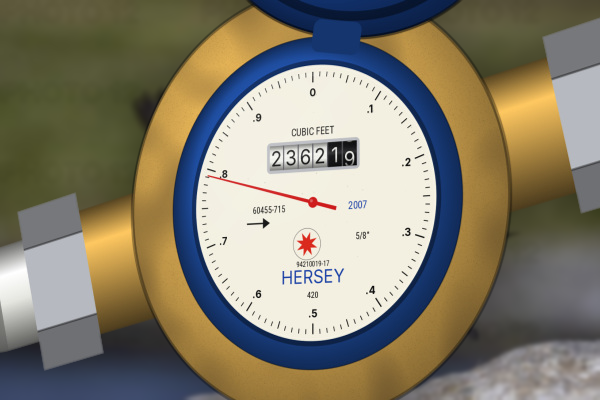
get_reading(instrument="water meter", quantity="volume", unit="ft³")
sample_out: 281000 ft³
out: 236218.79 ft³
